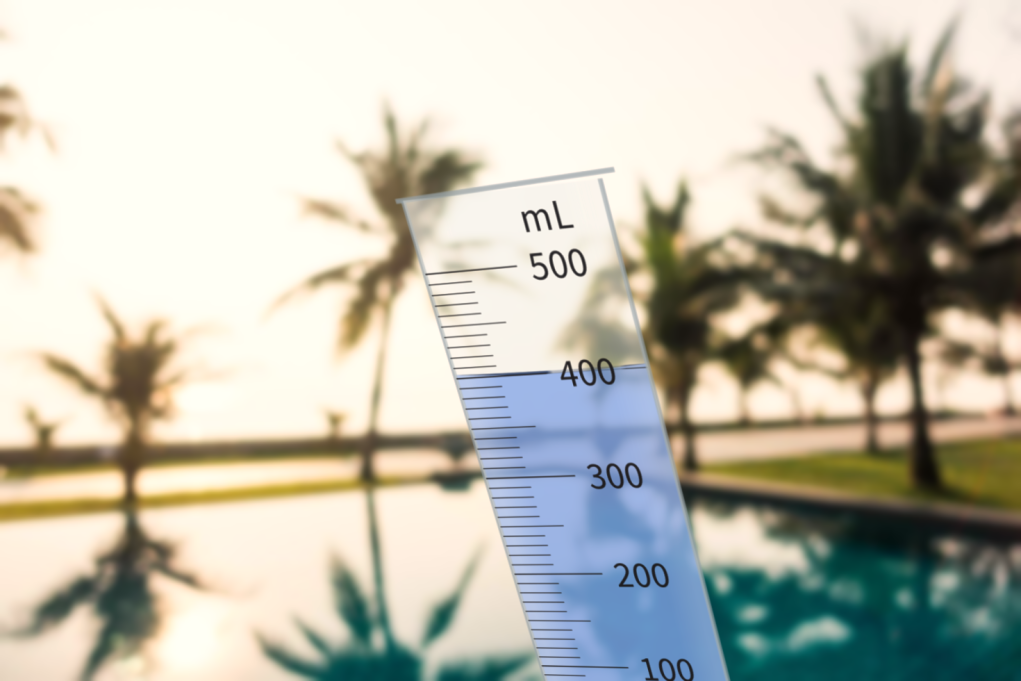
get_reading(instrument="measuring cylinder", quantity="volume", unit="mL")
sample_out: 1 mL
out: 400 mL
